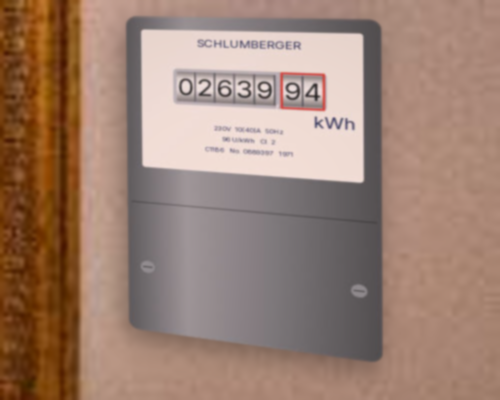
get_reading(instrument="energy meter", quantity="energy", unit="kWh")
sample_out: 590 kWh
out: 2639.94 kWh
